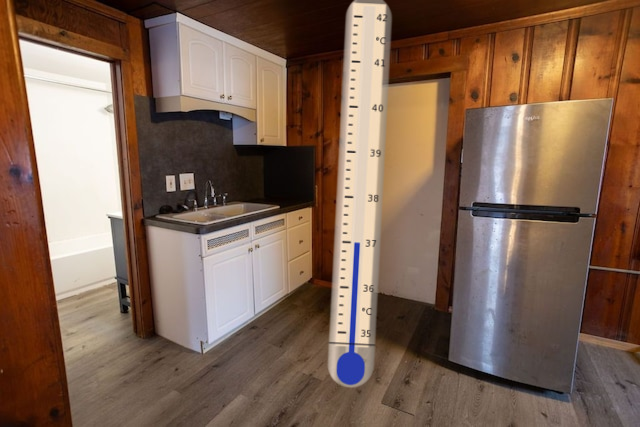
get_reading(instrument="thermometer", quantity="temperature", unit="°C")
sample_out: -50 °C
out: 37 °C
